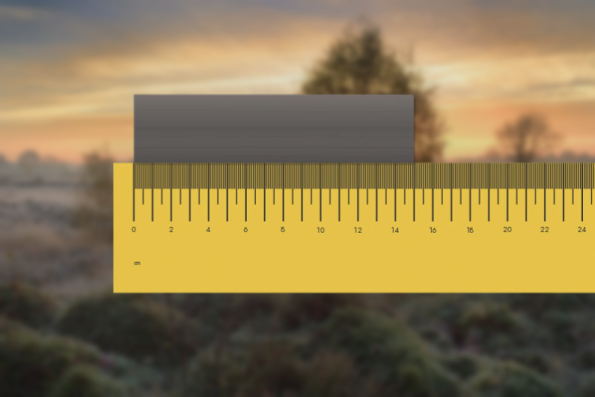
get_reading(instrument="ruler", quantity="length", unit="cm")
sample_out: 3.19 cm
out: 15 cm
